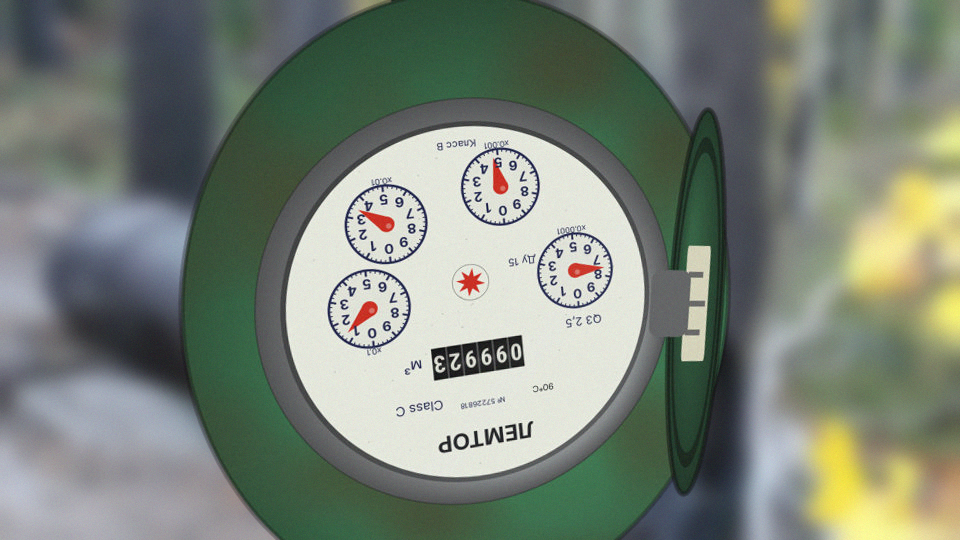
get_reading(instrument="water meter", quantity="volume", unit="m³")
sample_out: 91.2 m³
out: 99923.1347 m³
